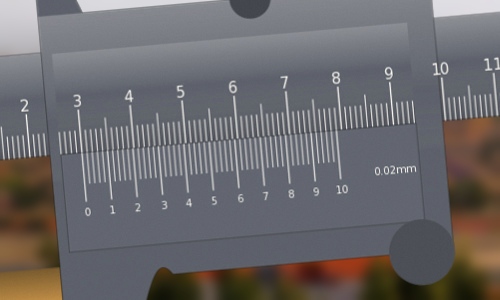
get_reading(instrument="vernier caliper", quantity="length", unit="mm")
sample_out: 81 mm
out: 30.0 mm
